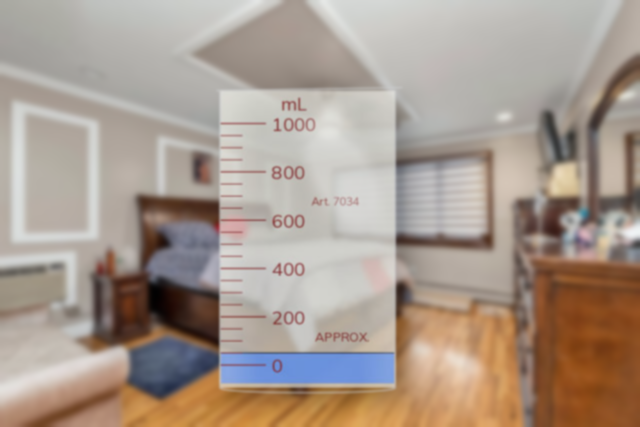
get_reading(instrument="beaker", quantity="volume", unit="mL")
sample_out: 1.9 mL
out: 50 mL
